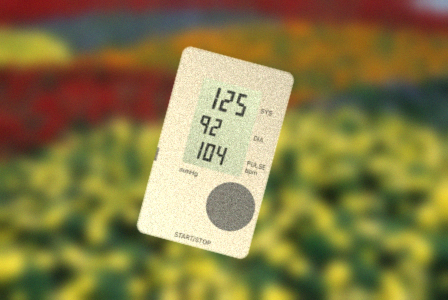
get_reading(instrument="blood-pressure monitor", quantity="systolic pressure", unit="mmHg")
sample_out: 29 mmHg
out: 125 mmHg
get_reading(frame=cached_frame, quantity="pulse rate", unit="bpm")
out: 104 bpm
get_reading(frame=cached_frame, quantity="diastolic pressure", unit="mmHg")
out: 92 mmHg
